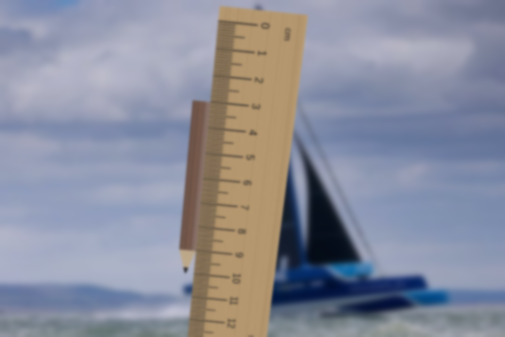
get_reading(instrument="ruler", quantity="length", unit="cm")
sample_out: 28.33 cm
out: 7 cm
